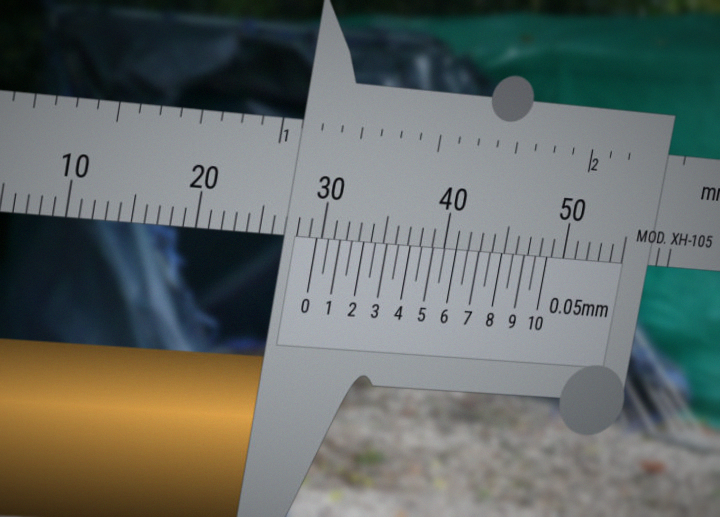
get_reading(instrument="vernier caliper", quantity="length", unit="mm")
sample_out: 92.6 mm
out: 29.6 mm
